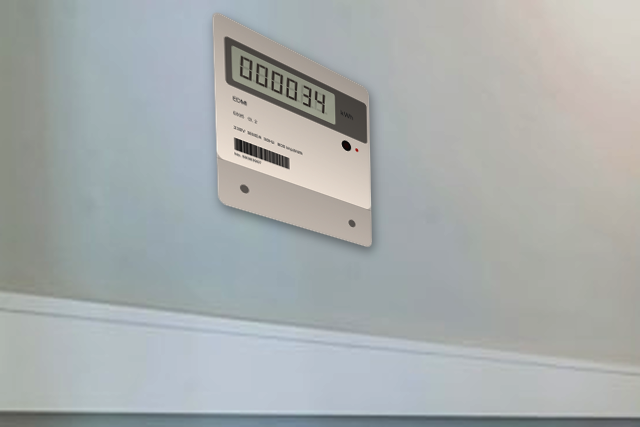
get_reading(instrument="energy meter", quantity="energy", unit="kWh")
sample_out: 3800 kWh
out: 34 kWh
